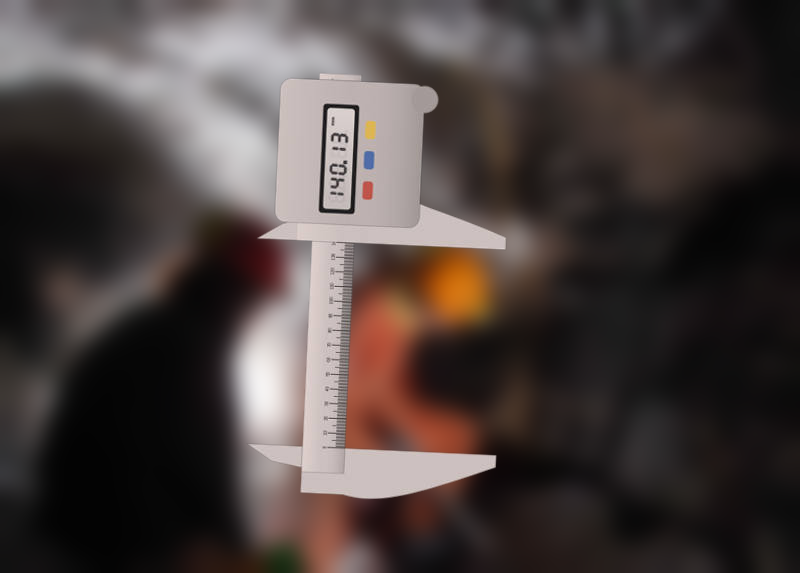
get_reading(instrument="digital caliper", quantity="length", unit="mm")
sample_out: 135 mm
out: 140.13 mm
